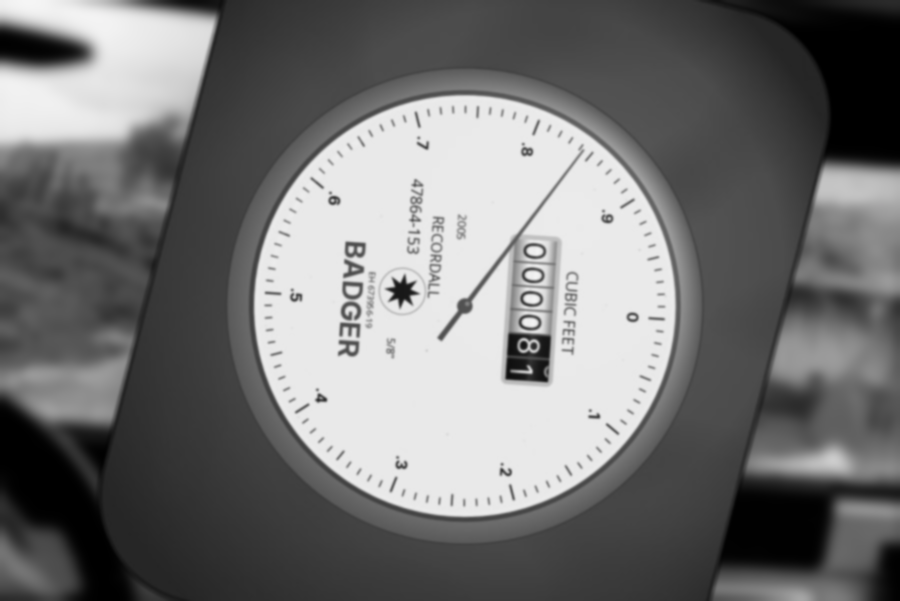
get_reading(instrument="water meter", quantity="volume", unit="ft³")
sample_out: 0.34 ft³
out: 80.84 ft³
